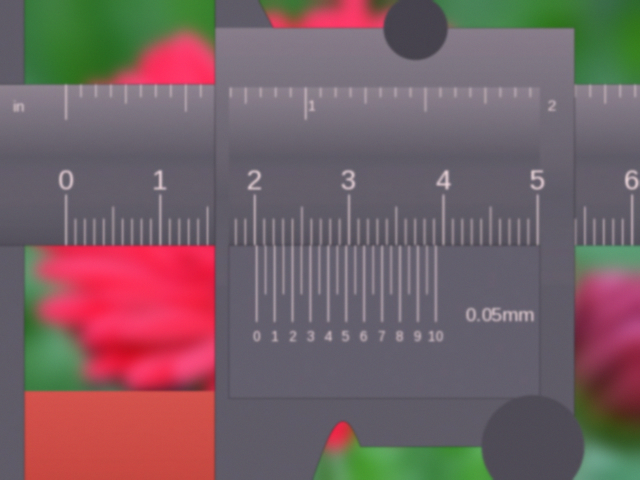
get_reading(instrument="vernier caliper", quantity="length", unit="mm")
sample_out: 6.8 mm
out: 20.2 mm
